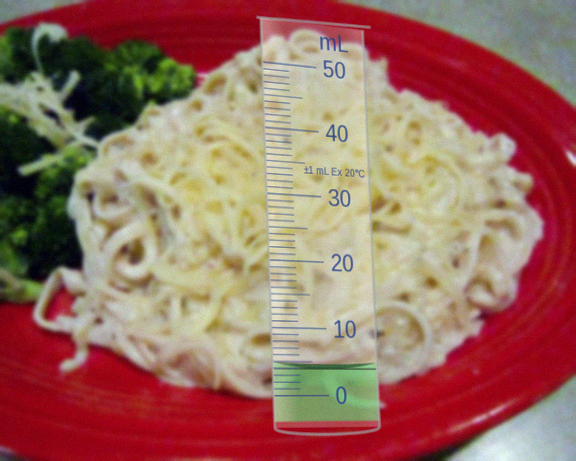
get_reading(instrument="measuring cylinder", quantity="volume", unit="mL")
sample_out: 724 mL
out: 4 mL
